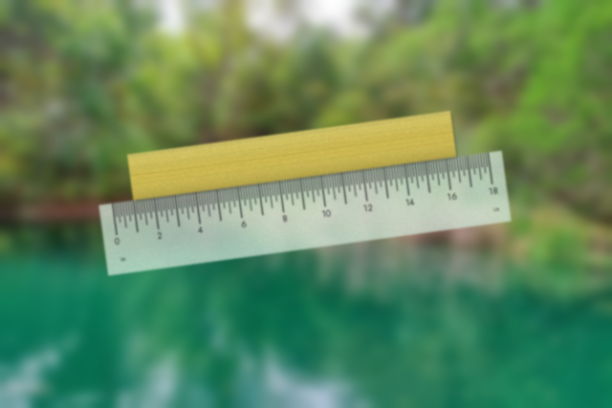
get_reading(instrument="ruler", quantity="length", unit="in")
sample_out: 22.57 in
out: 15.5 in
